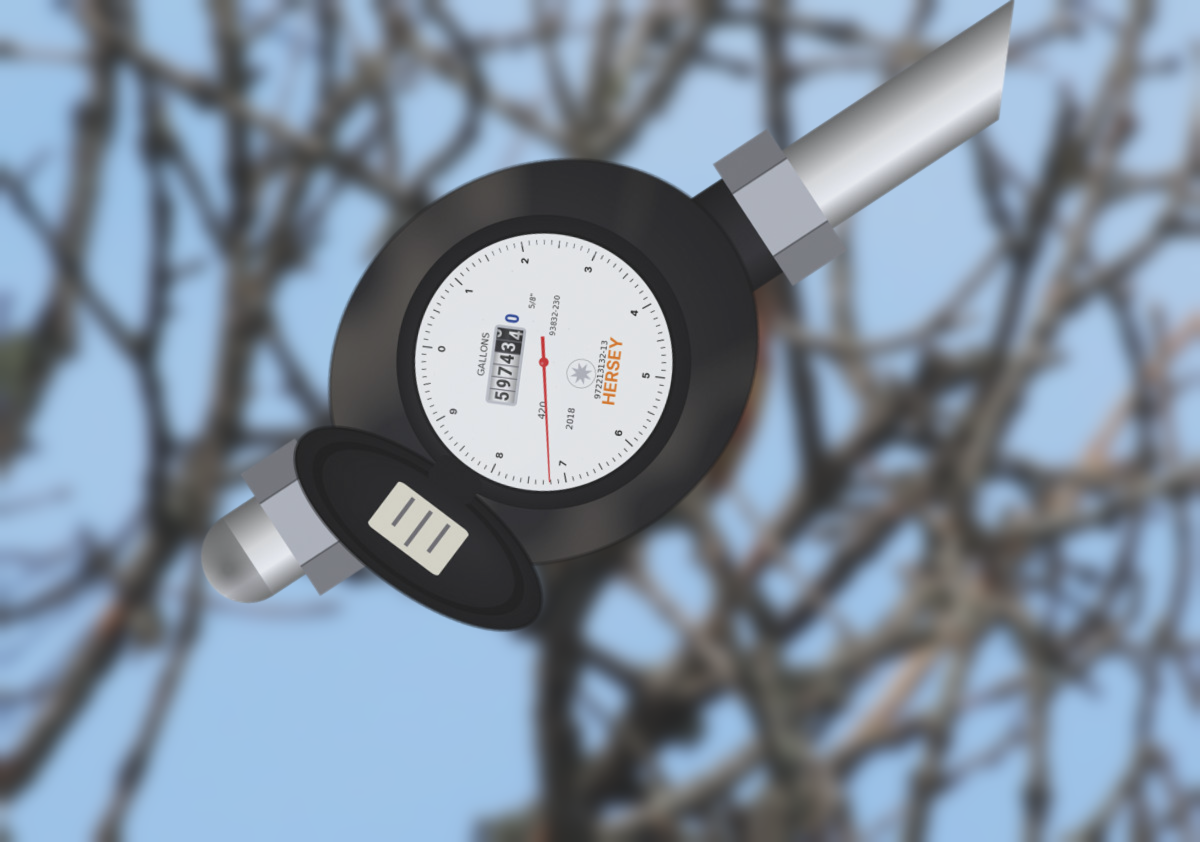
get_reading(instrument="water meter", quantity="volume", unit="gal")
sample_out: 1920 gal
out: 5974337.2 gal
